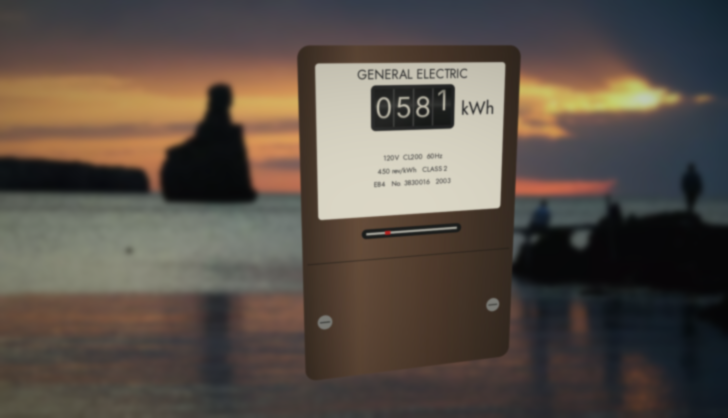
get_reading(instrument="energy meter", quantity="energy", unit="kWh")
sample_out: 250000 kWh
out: 581 kWh
